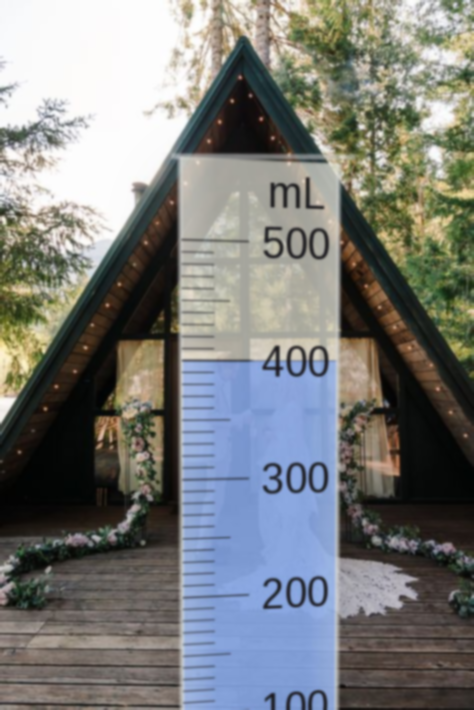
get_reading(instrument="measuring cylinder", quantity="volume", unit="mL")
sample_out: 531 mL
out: 400 mL
